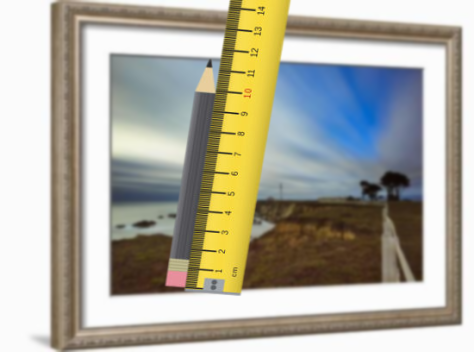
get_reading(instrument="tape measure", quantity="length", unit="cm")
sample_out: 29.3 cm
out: 11.5 cm
